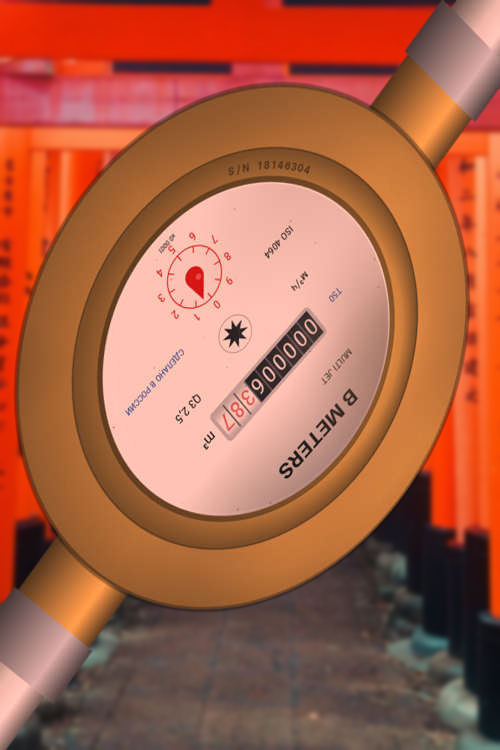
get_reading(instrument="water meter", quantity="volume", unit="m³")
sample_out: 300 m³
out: 6.3870 m³
